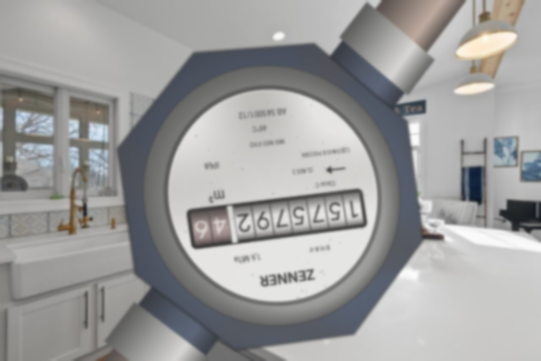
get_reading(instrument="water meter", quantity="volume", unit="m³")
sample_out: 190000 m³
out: 1575792.46 m³
